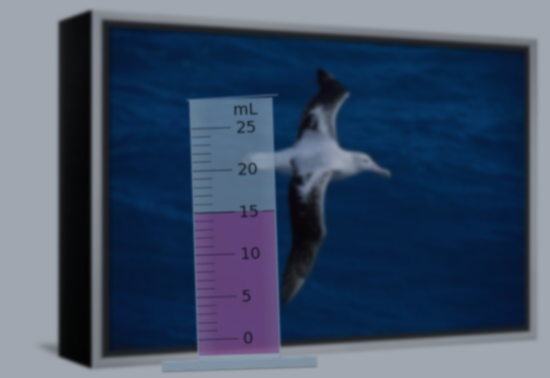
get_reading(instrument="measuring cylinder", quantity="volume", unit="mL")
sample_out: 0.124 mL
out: 15 mL
